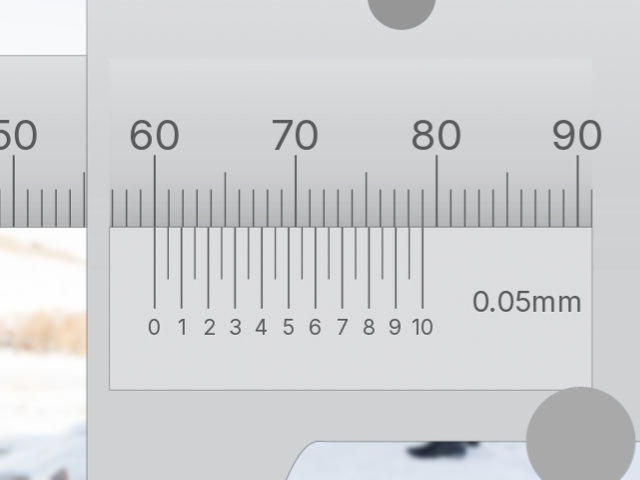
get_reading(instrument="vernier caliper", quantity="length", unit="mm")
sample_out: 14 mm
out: 60.0 mm
